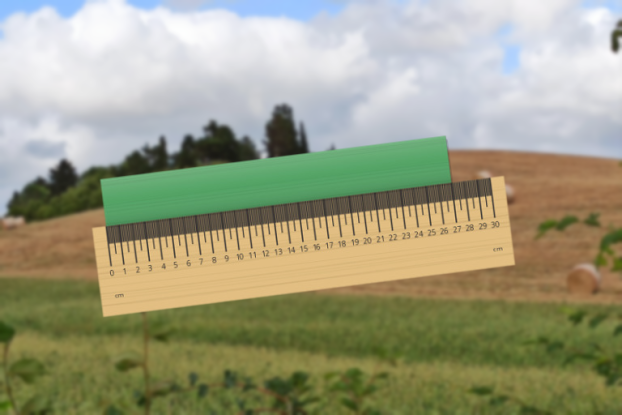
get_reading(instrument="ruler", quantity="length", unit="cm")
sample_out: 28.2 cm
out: 27 cm
